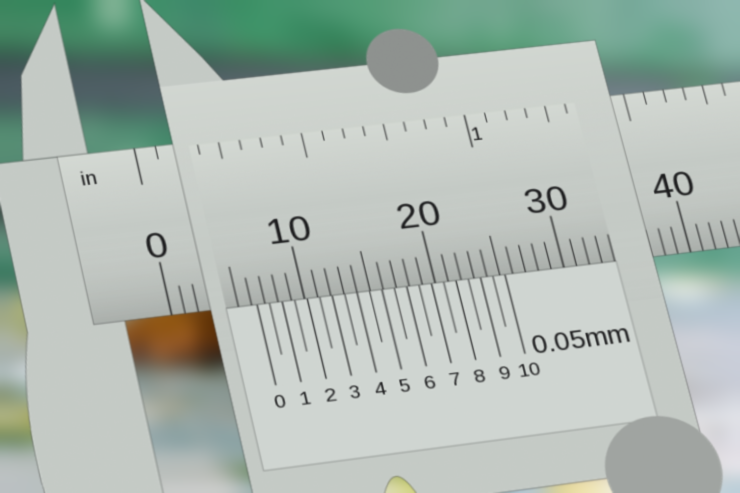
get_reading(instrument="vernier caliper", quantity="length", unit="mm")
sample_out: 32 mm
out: 6.4 mm
